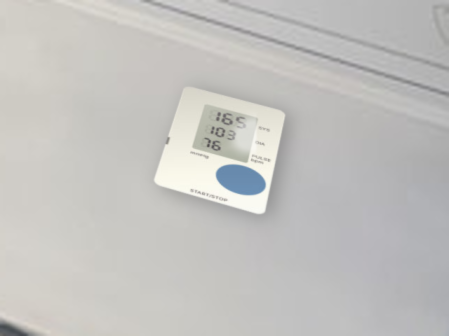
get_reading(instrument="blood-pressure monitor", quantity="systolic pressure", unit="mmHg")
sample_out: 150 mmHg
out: 165 mmHg
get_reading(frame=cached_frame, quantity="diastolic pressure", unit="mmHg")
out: 103 mmHg
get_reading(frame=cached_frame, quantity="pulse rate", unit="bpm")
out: 76 bpm
